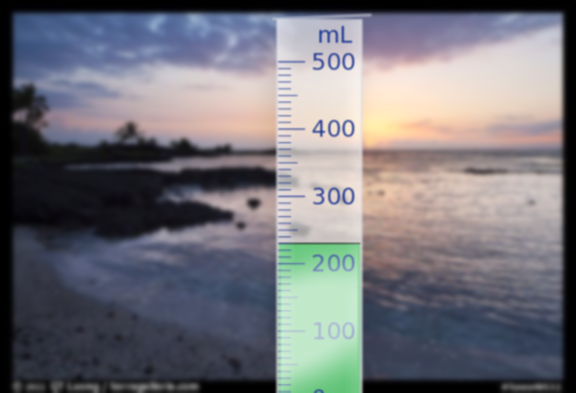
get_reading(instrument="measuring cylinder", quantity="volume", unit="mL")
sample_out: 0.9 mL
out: 230 mL
